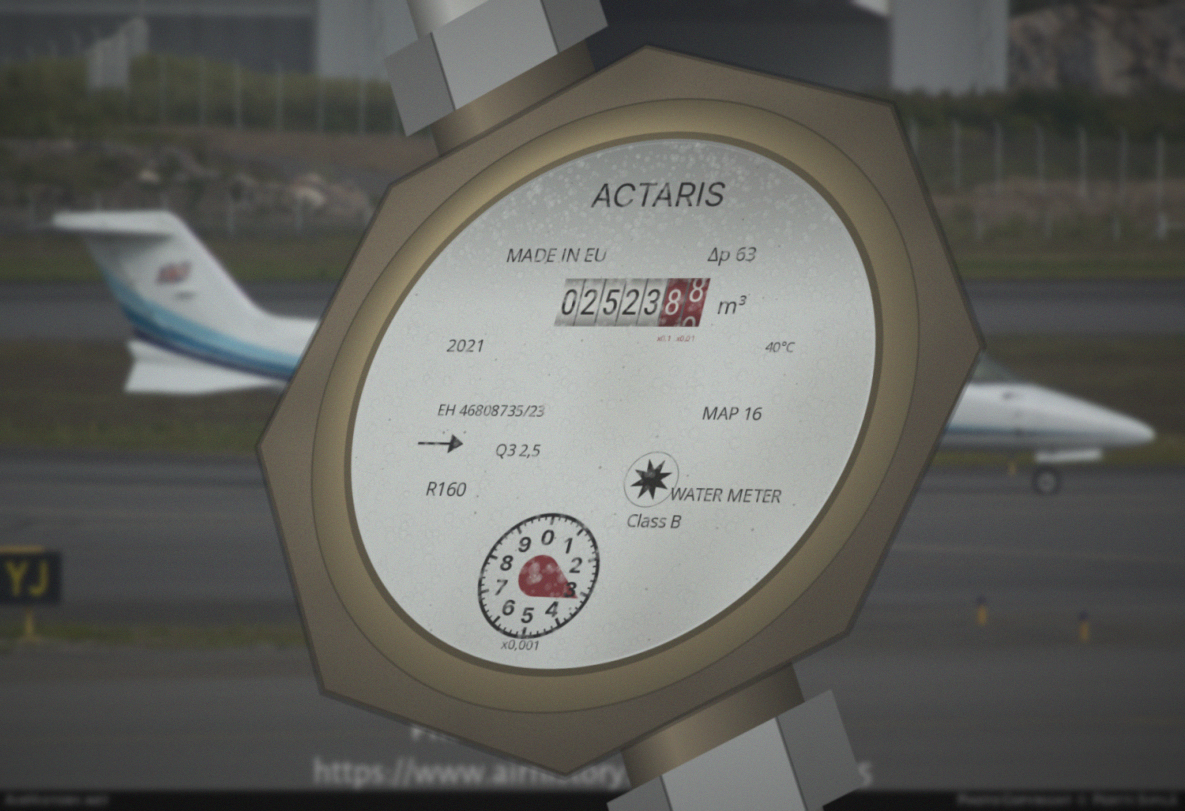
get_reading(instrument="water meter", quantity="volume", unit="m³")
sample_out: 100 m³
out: 2523.883 m³
